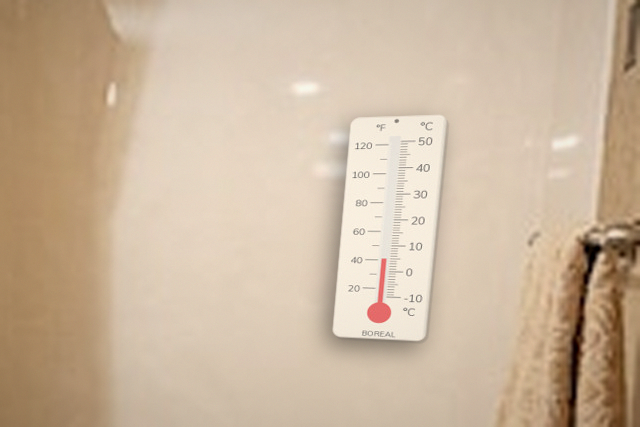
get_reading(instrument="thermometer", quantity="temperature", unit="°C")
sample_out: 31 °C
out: 5 °C
